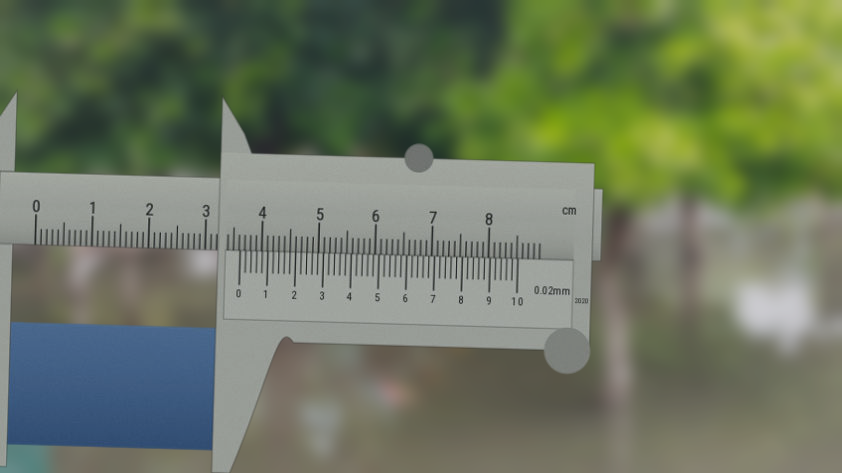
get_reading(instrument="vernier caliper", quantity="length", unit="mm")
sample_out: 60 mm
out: 36.2 mm
